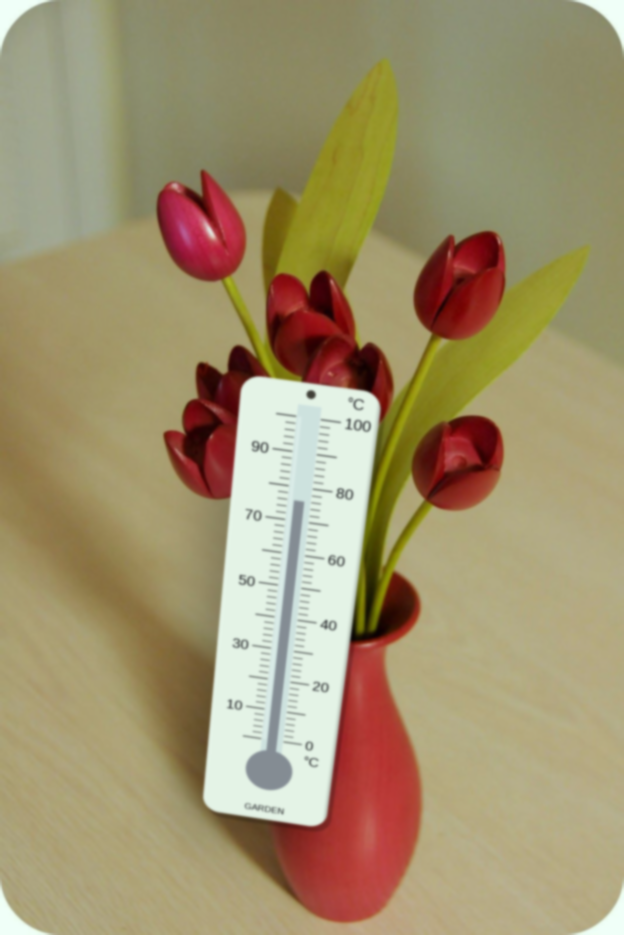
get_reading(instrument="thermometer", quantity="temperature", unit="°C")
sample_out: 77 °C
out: 76 °C
